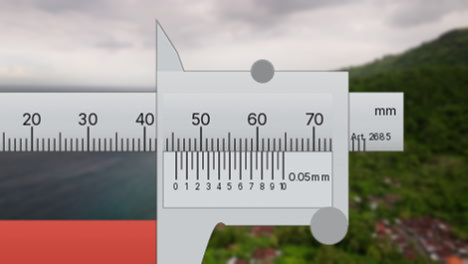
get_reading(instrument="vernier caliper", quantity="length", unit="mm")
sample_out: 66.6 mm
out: 45.6 mm
